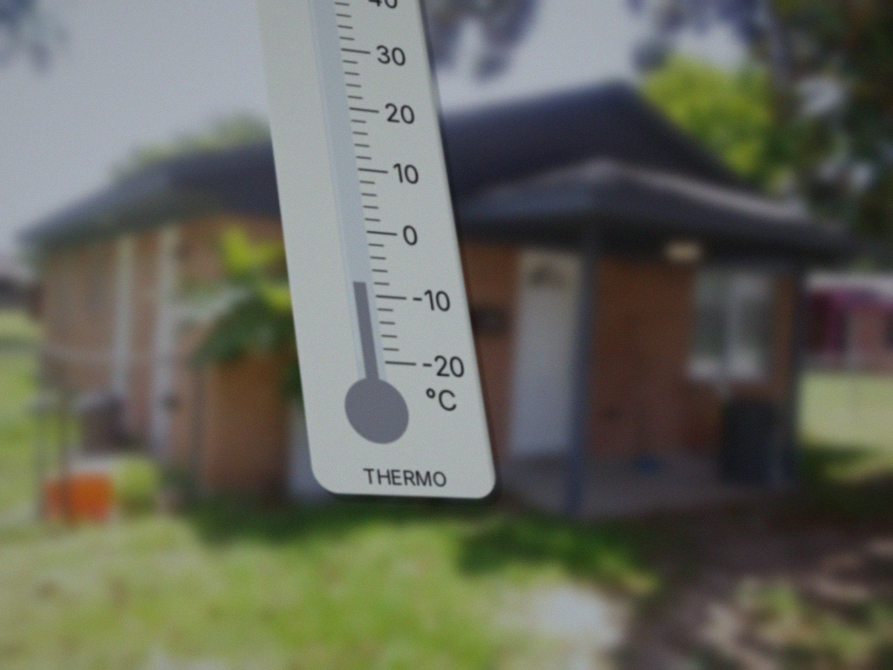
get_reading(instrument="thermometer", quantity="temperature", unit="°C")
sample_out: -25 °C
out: -8 °C
